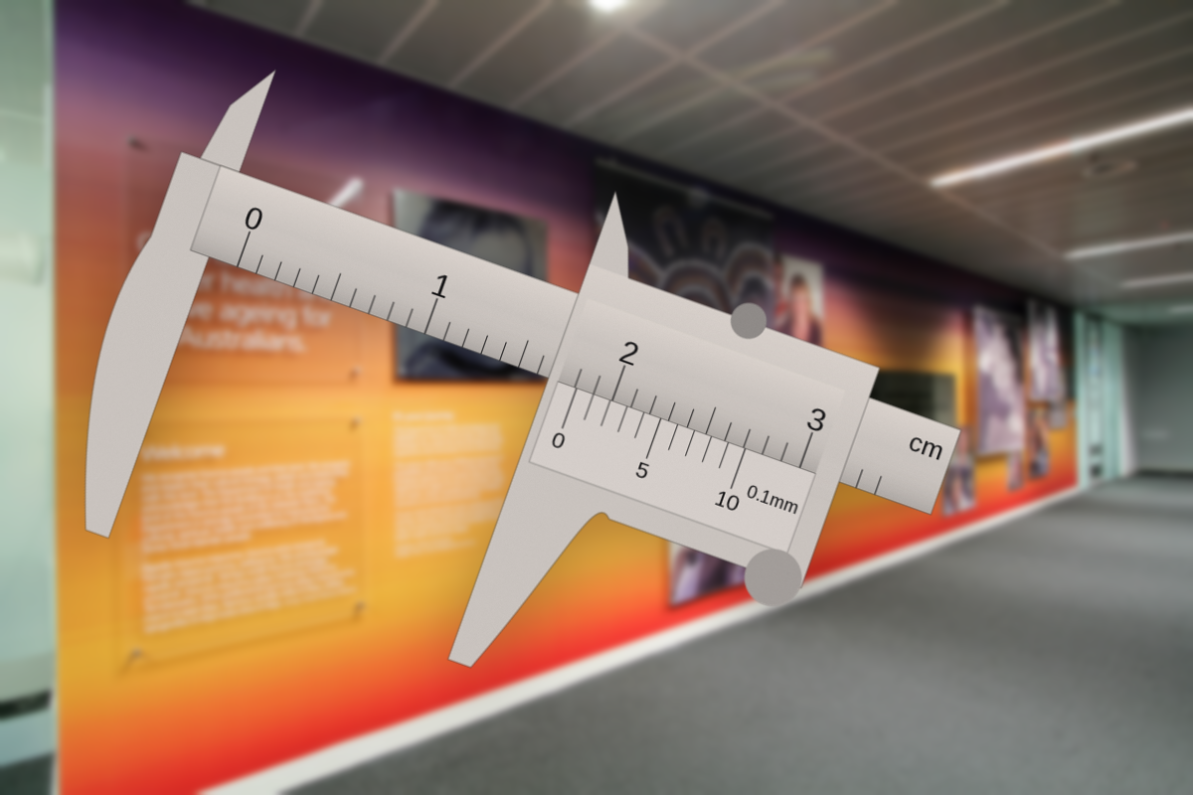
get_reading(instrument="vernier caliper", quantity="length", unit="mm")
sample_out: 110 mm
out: 18.1 mm
